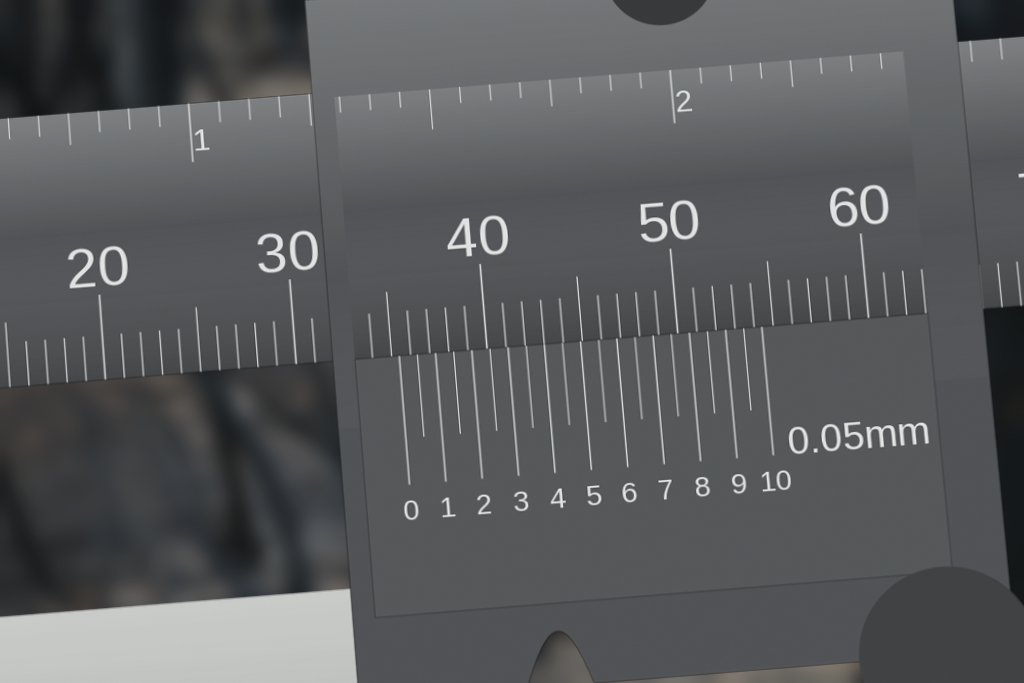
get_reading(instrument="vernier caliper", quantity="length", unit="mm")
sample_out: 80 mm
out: 35.4 mm
